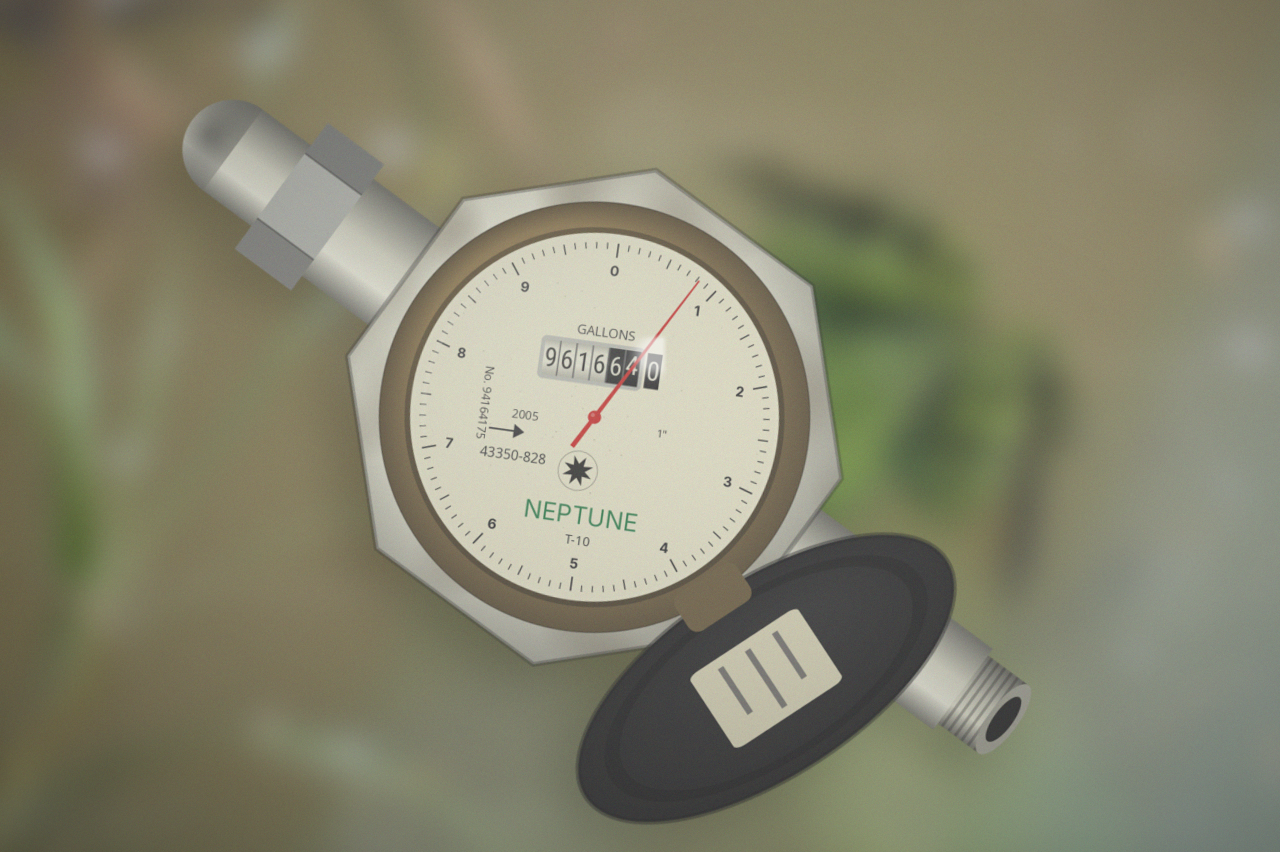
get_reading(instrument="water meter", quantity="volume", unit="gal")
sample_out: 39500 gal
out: 9616640.8 gal
